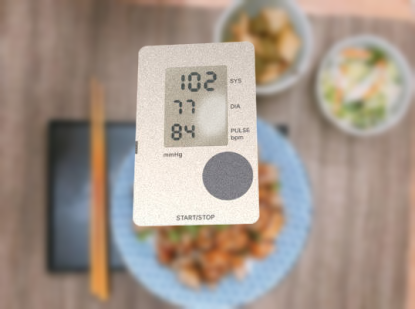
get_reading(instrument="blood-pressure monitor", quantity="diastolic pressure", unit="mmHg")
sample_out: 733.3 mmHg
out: 77 mmHg
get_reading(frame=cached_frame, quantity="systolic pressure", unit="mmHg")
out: 102 mmHg
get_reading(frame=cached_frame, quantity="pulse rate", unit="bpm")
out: 84 bpm
